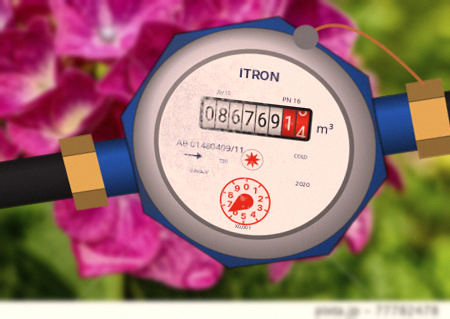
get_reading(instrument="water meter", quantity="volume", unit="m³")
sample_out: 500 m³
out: 86769.136 m³
